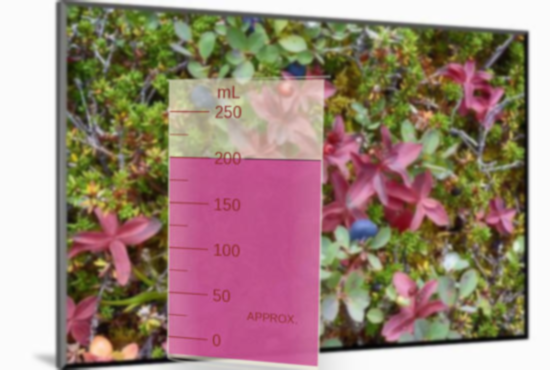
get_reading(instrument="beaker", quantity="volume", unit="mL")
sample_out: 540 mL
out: 200 mL
